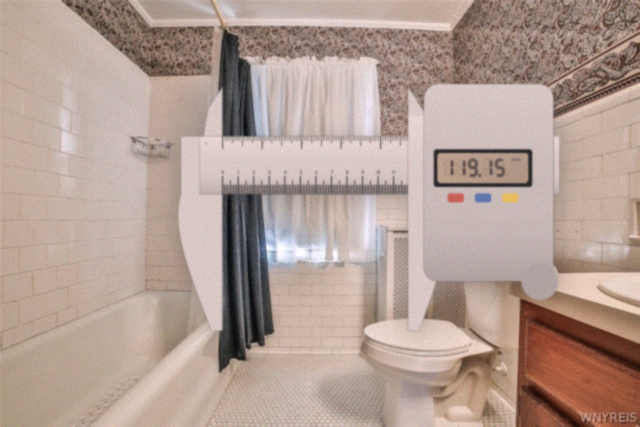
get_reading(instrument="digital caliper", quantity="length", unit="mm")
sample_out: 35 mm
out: 119.15 mm
